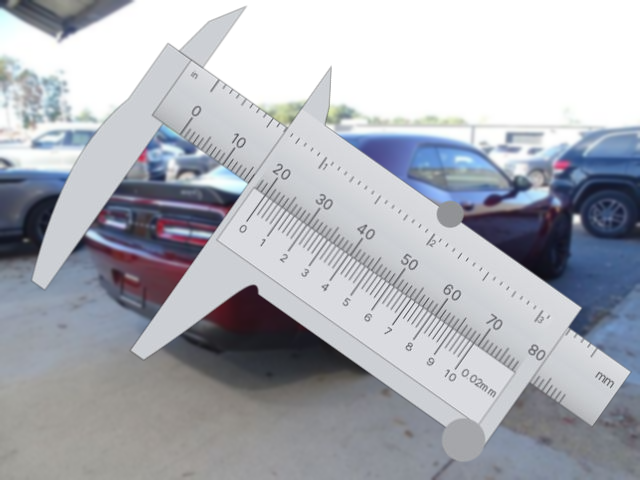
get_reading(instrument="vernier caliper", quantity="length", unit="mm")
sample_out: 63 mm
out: 20.0 mm
